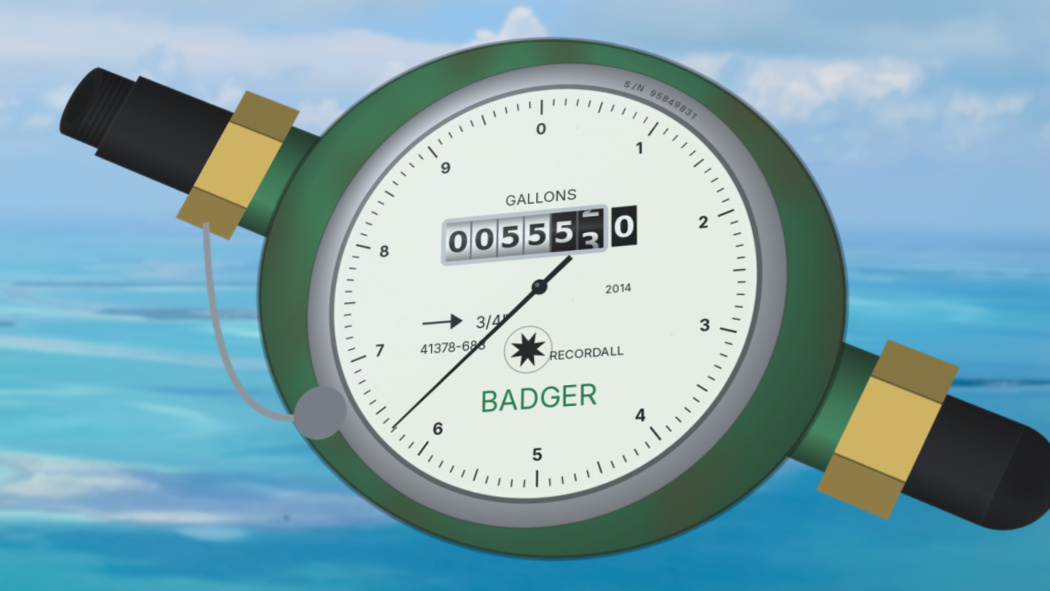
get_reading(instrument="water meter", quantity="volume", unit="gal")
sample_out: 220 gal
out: 55526.3 gal
